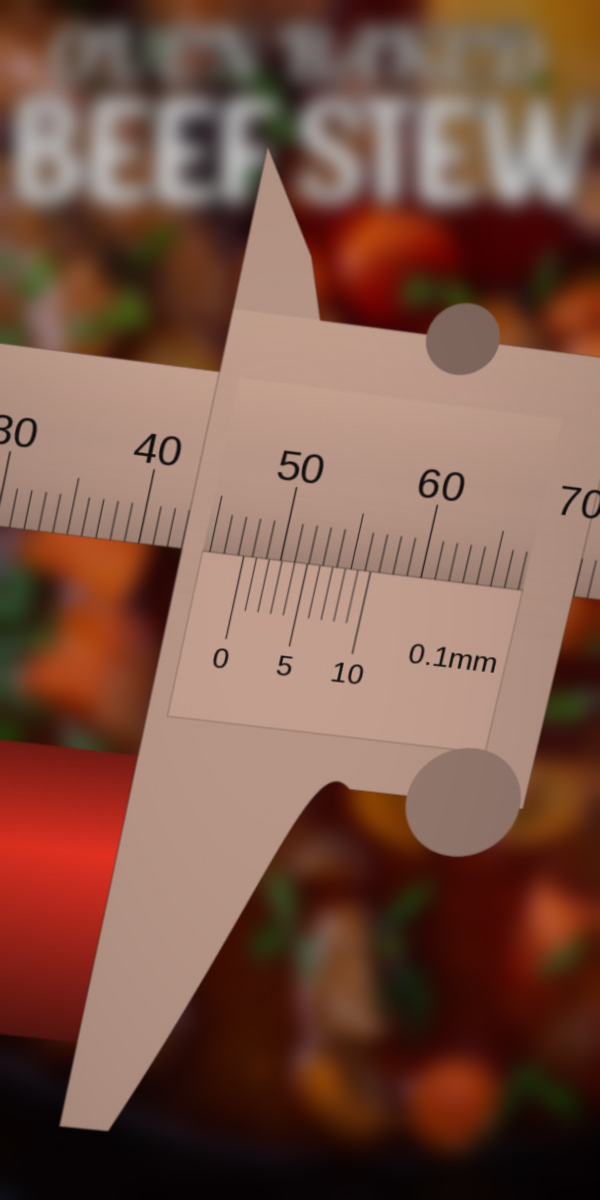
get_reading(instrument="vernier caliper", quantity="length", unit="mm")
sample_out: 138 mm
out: 47.4 mm
